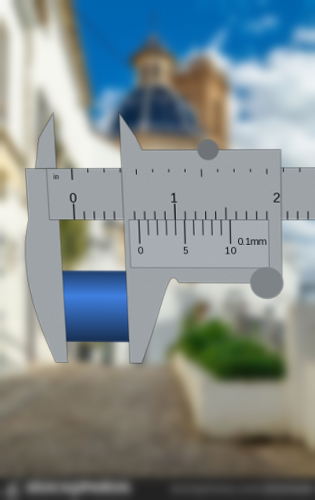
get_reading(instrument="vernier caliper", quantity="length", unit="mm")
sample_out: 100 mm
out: 6.4 mm
